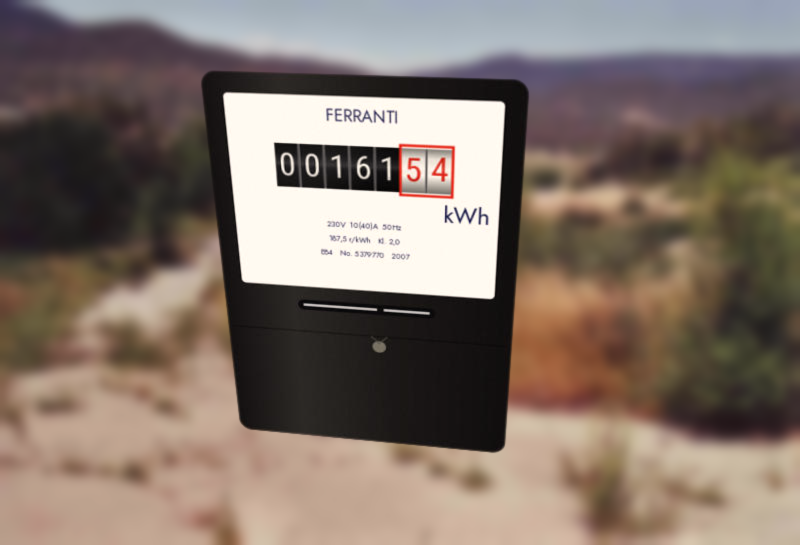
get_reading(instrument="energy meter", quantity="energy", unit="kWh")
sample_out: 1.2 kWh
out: 161.54 kWh
